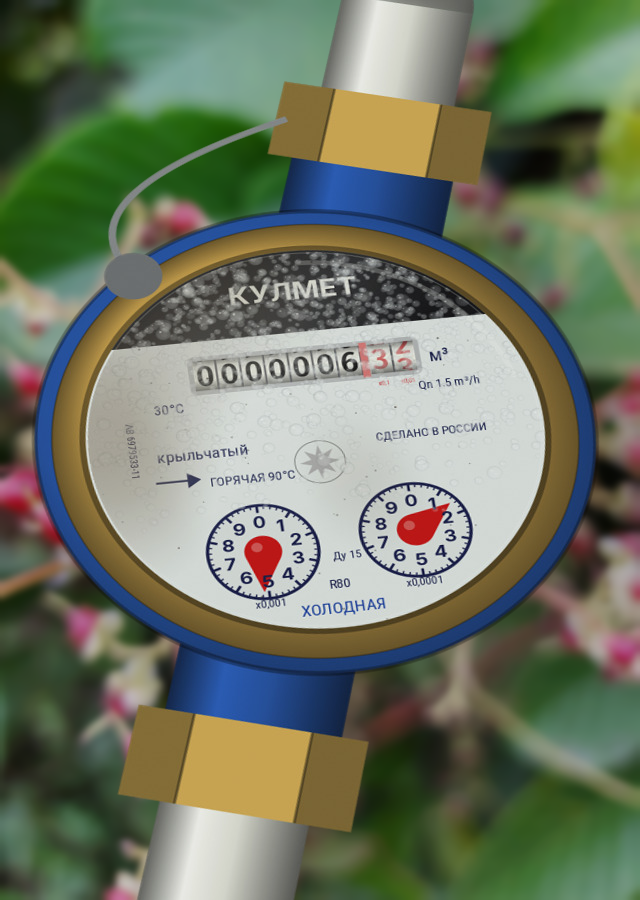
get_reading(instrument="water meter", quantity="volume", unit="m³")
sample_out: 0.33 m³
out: 6.3251 m³
